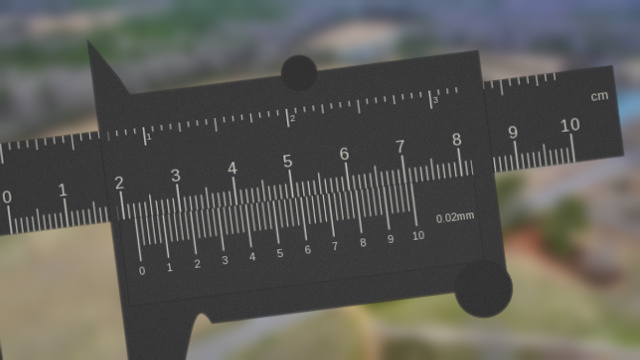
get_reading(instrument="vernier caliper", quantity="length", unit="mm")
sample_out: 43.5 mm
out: 22.0 mm
